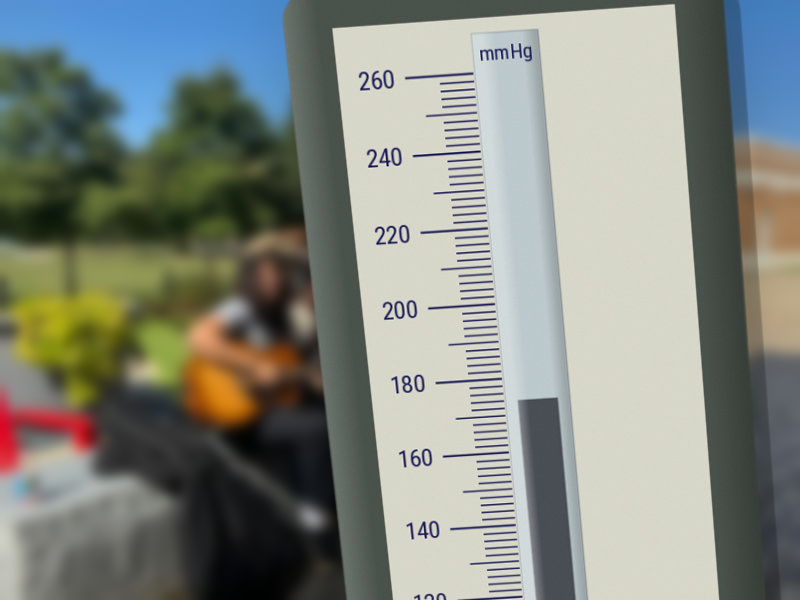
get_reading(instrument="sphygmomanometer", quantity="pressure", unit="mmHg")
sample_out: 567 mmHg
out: 174 mmHg
